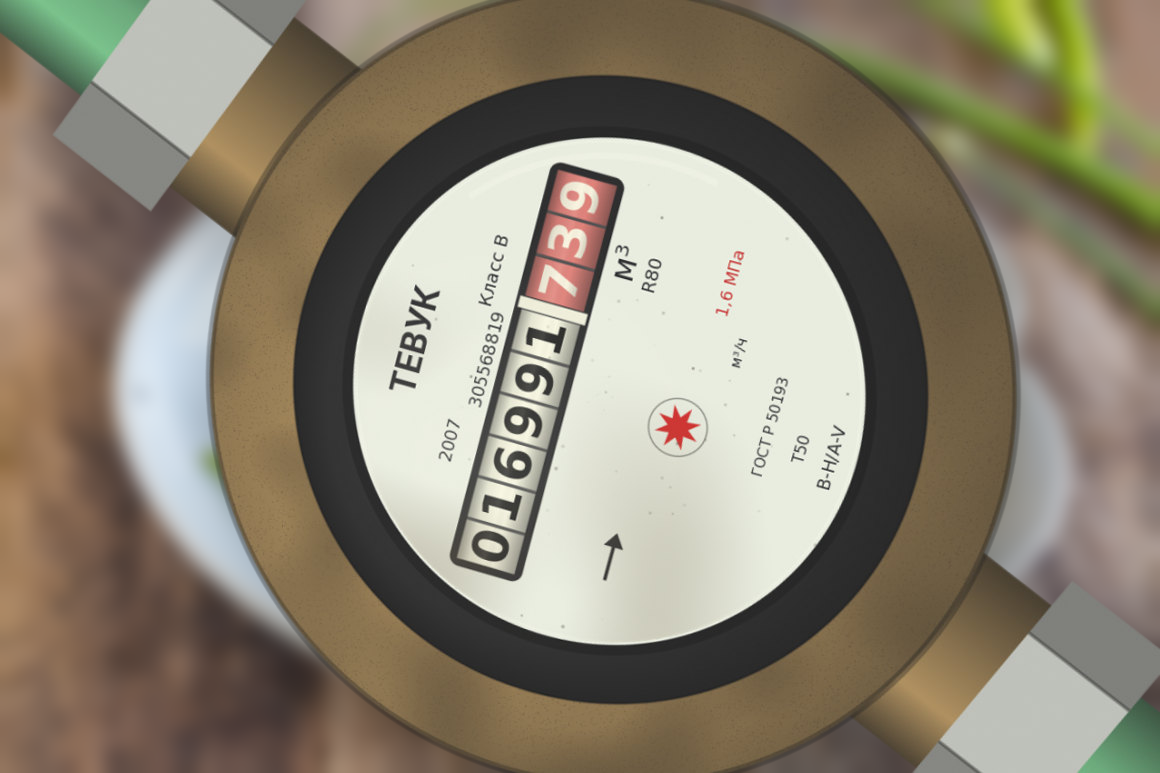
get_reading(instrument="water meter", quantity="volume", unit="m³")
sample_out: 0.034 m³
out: 16991.739 m³
